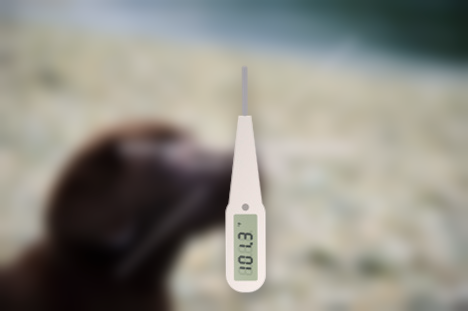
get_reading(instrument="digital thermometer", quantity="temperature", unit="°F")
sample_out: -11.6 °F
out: 101.3 °F
